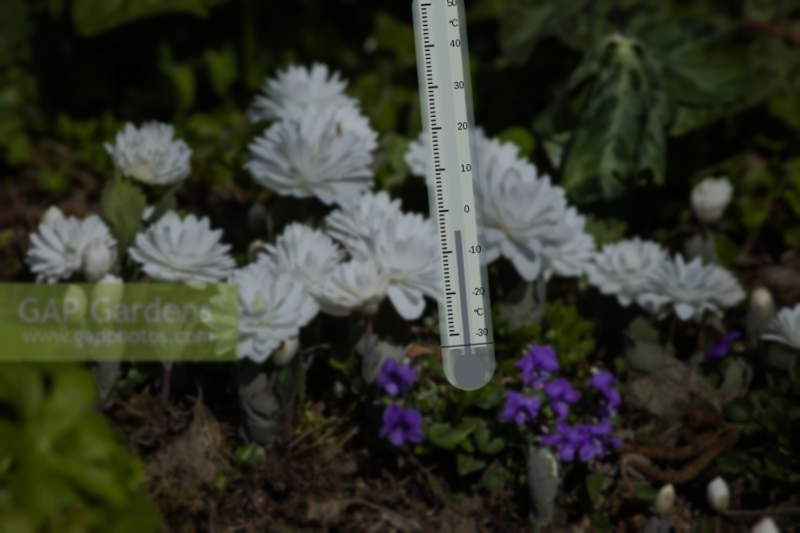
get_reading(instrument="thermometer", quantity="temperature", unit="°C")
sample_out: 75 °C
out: -5 °C
